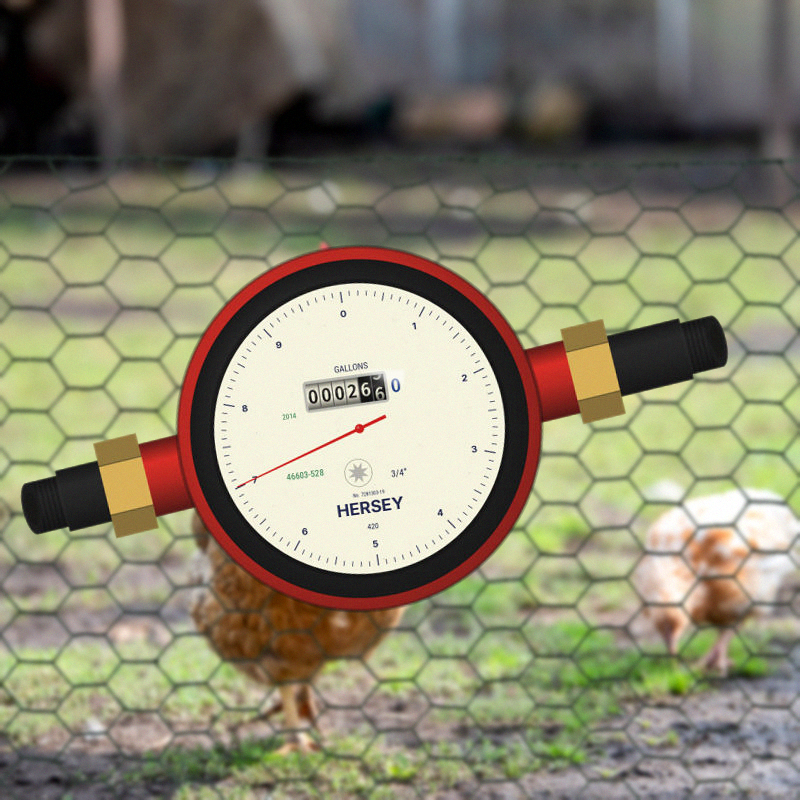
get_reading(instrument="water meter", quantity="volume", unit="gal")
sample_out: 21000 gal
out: 2657.0 gal
